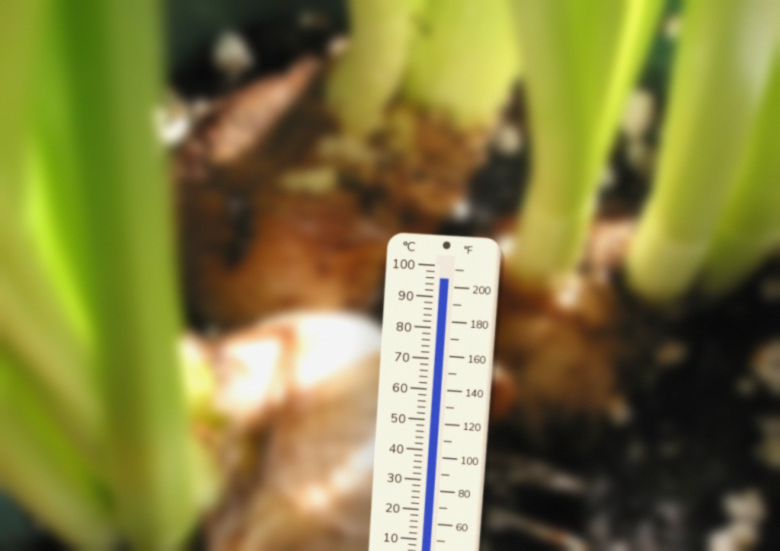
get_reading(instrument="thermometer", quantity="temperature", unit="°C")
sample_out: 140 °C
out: 96 °C
